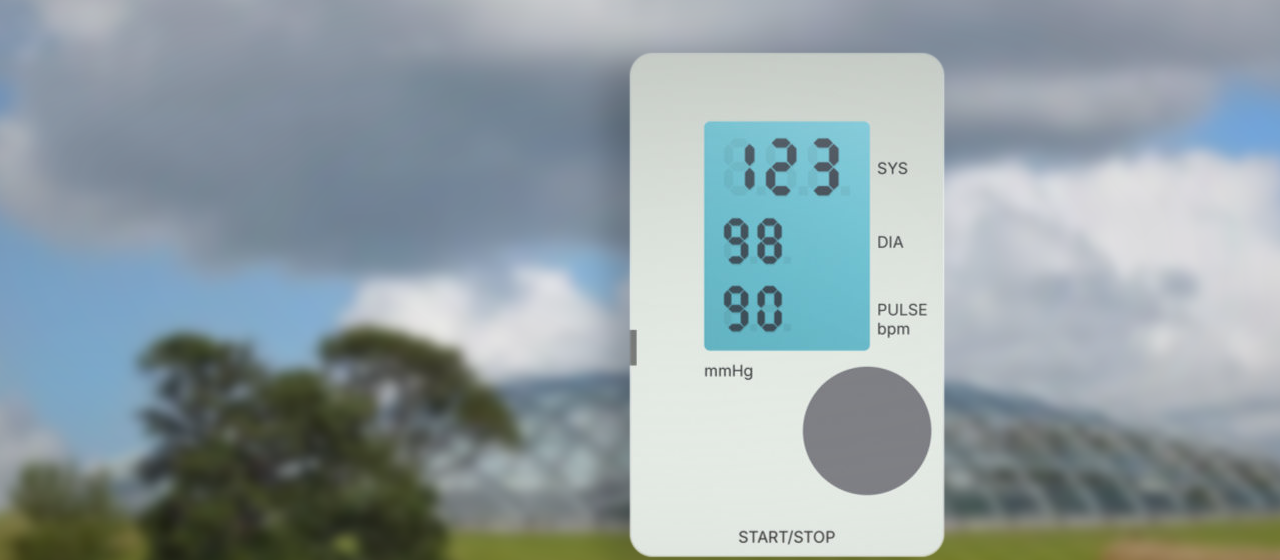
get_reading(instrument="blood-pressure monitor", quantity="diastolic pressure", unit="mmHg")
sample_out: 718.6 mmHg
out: 98 mmHg
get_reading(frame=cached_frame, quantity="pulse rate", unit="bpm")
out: 90 bpm
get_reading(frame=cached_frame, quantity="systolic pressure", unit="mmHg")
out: 123 mmHg
